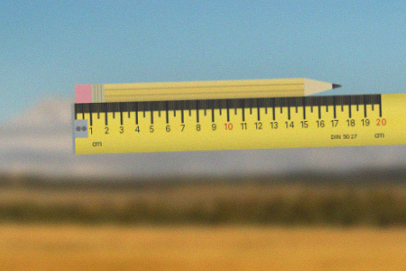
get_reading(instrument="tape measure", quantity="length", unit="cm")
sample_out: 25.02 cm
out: 17.5 cm
